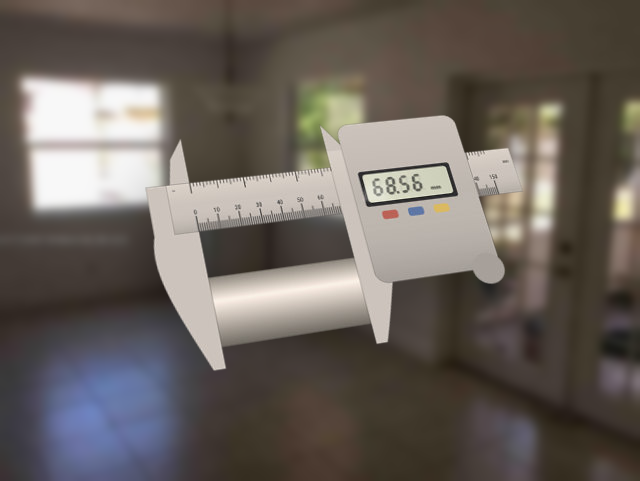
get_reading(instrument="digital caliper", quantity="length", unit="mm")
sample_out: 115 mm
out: 68.56 mm
